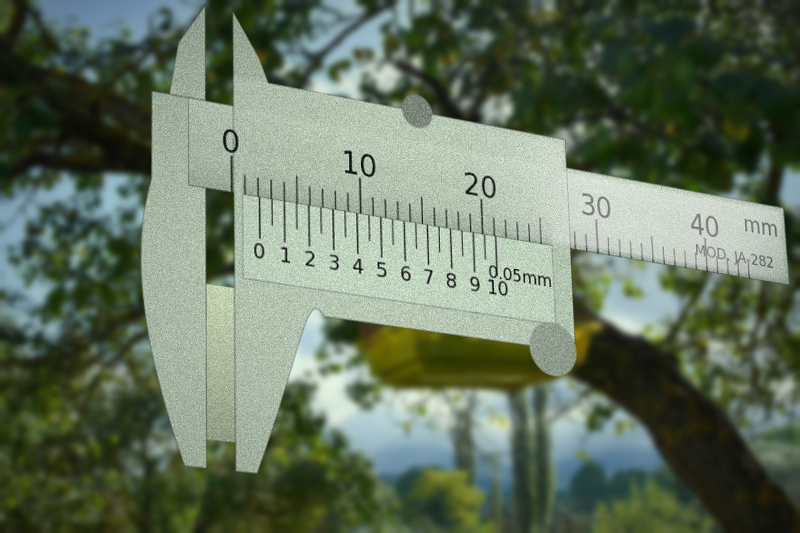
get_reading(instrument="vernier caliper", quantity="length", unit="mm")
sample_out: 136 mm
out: 2.1 mm
